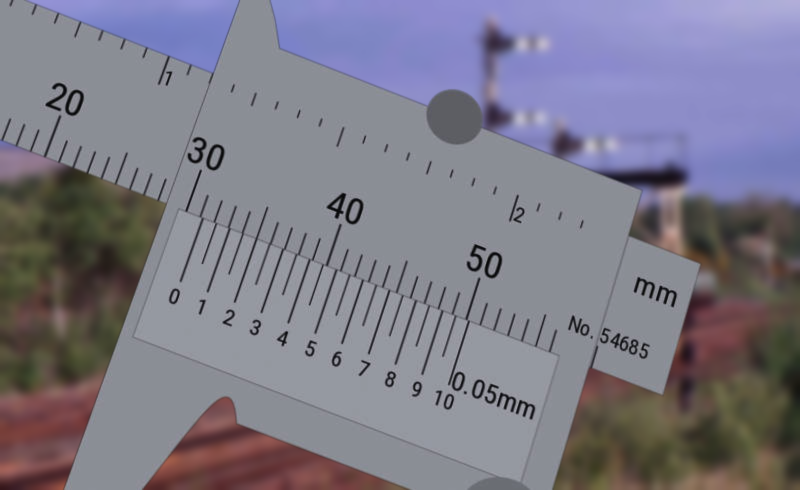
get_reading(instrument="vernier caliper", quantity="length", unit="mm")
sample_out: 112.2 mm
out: 31.2 mm
